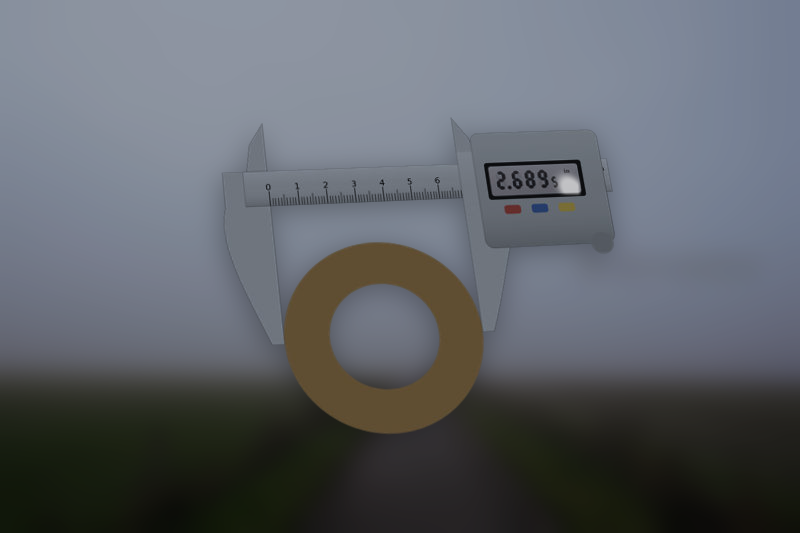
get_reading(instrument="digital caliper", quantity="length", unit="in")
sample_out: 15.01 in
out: 2.6895 in
